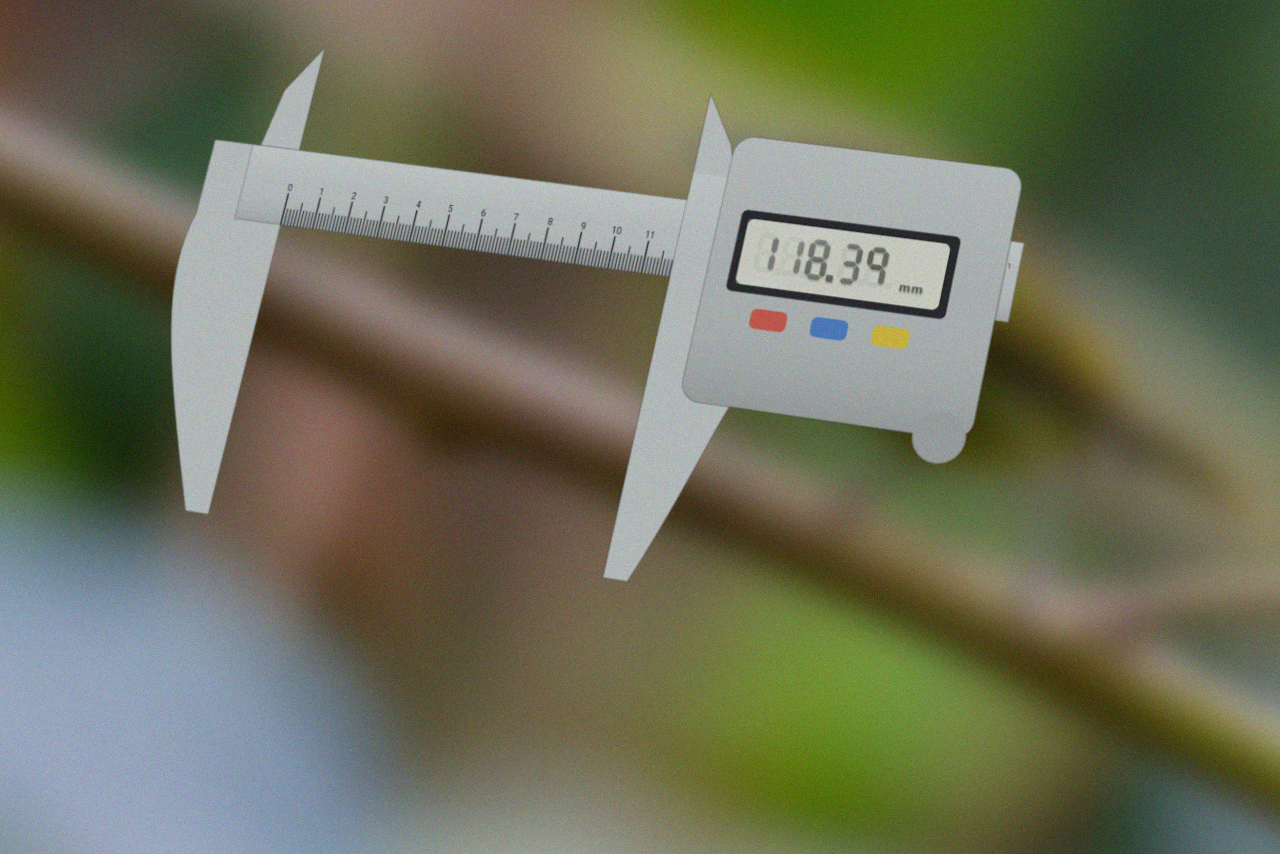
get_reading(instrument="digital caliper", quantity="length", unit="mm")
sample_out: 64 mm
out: 118.39 mm
